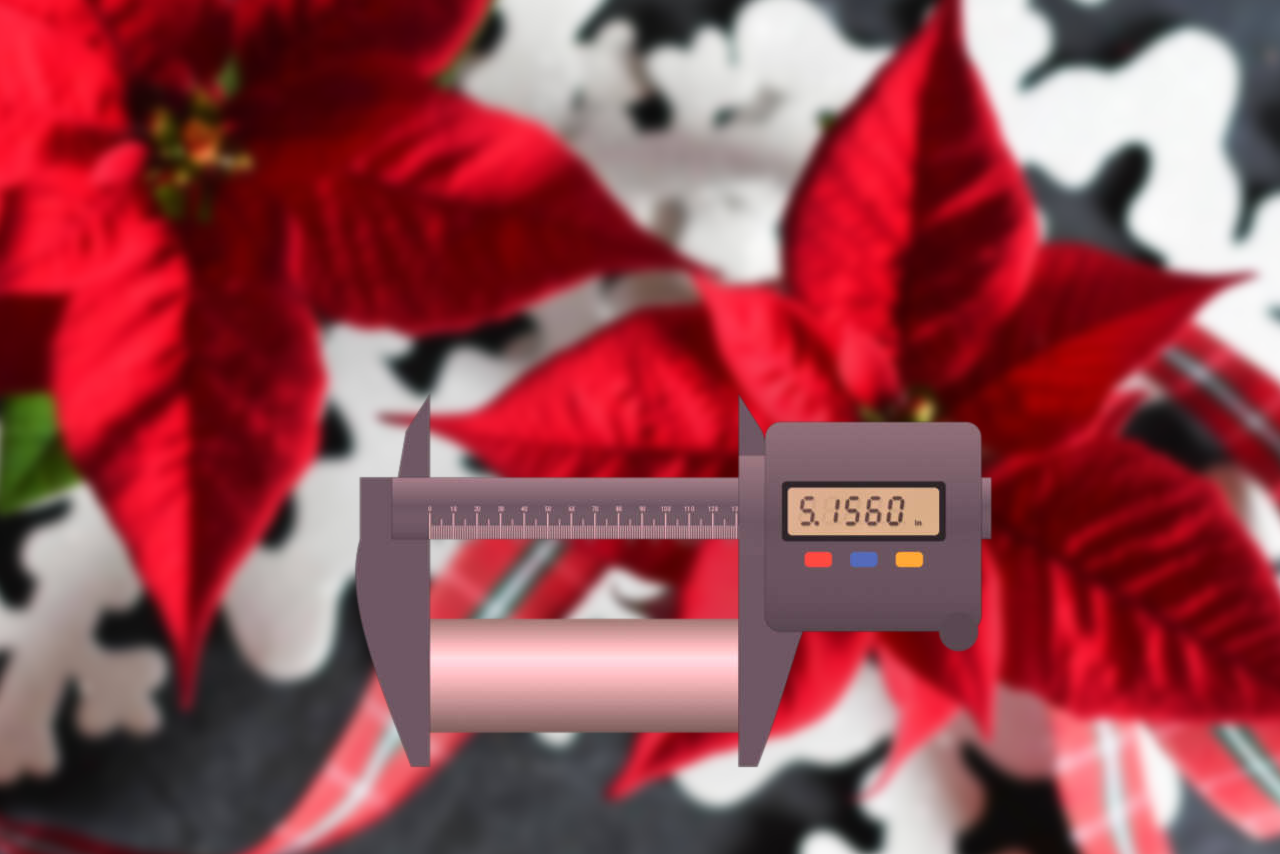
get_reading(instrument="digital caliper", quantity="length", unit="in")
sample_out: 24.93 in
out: 5.1560 in
